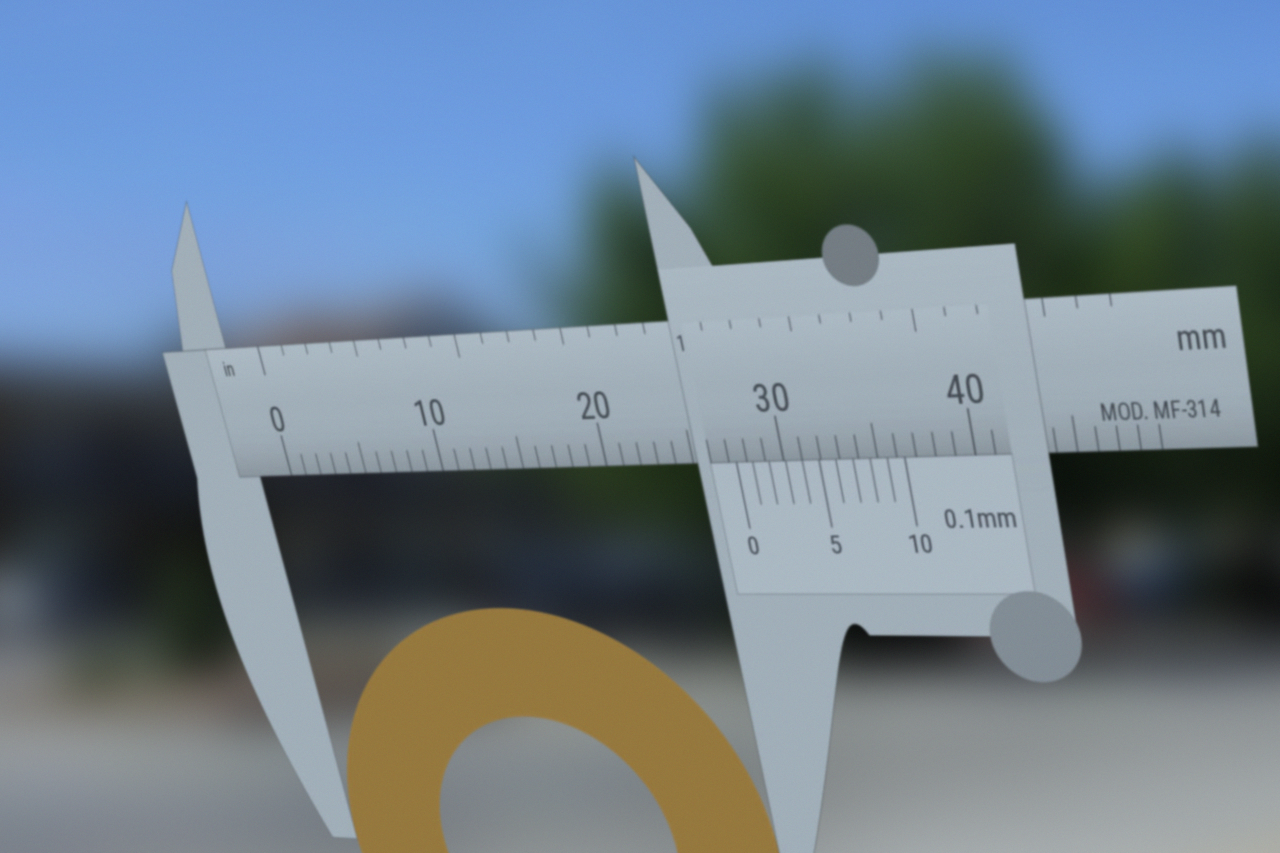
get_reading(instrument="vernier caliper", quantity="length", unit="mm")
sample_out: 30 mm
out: 27.4 mm
